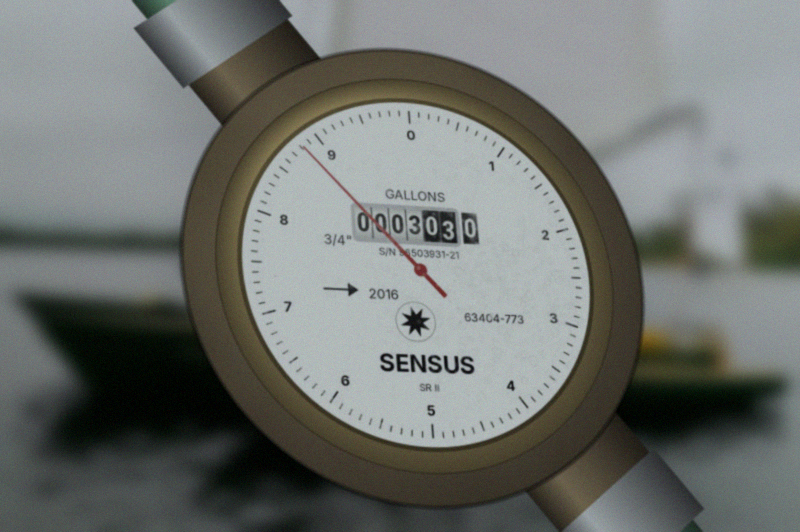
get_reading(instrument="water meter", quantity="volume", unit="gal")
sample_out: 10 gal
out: 3028.8 gal
